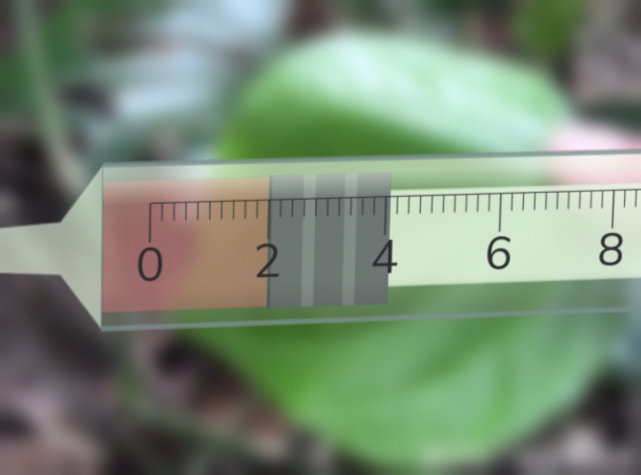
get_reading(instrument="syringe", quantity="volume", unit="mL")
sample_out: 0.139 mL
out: 2 mL
